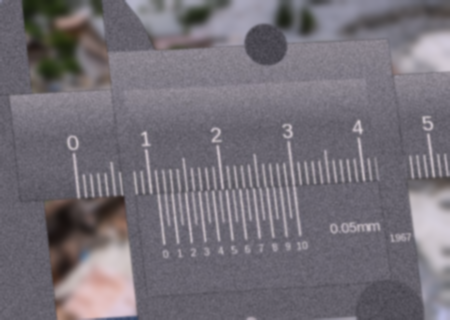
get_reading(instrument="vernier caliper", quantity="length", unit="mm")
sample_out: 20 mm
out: 11.0 mm
